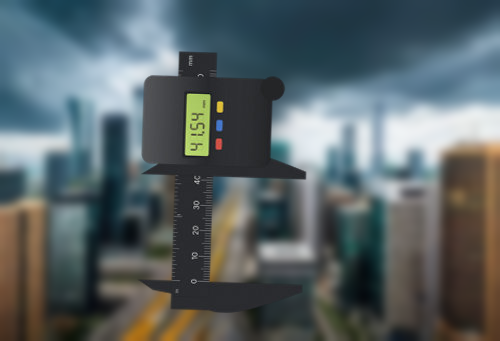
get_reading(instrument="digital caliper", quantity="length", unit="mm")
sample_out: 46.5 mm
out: 41.54 mm
